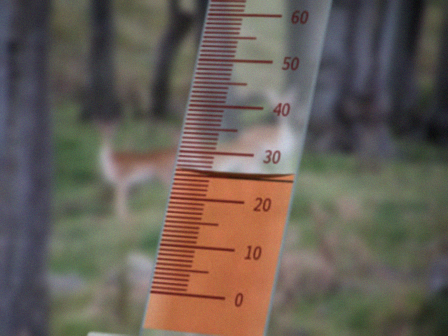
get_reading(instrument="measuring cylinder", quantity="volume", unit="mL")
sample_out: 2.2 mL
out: 25 mL
